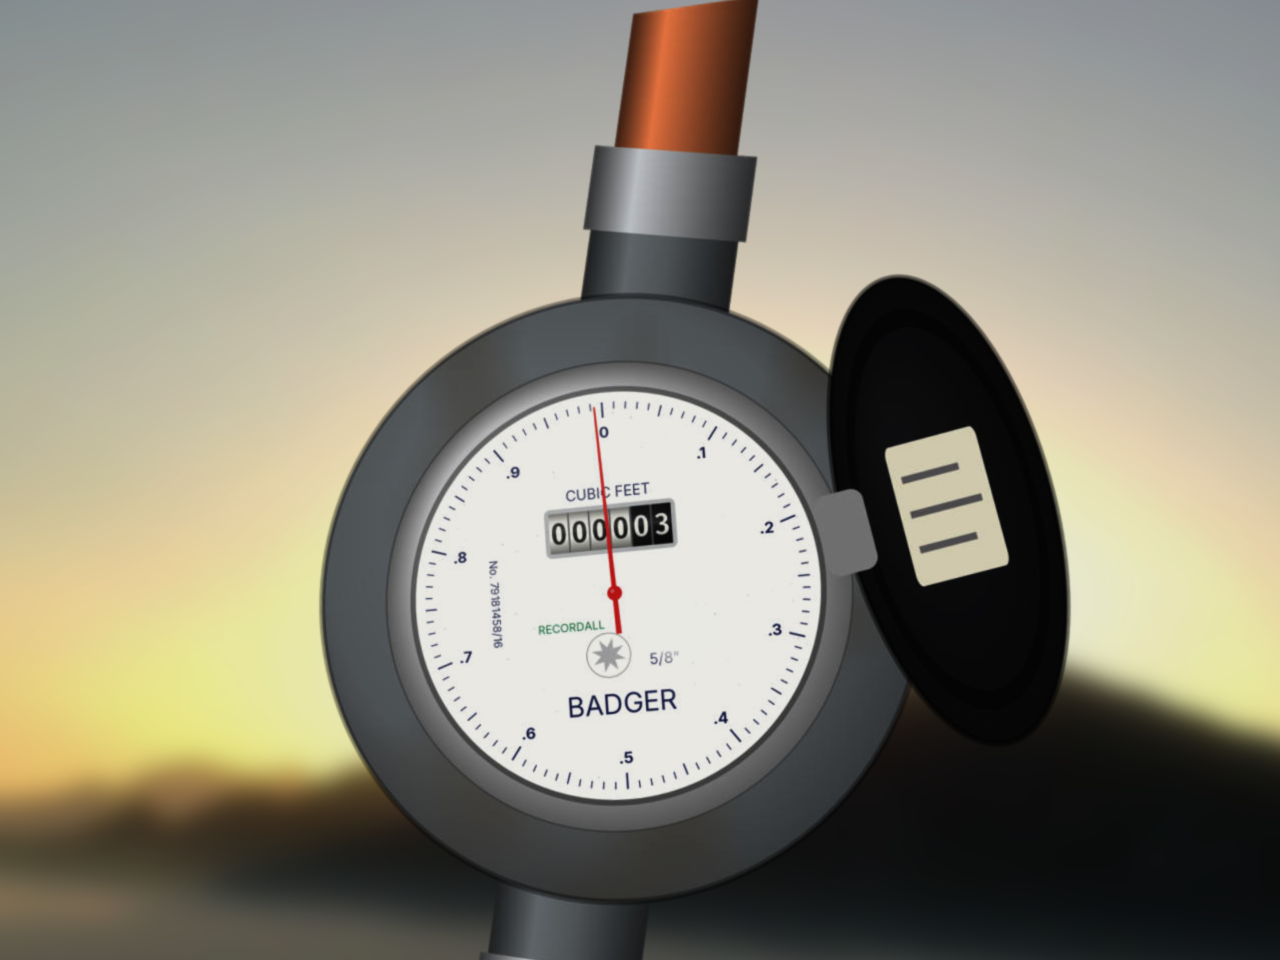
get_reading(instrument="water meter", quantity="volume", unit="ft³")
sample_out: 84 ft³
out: 2.99 ft³
